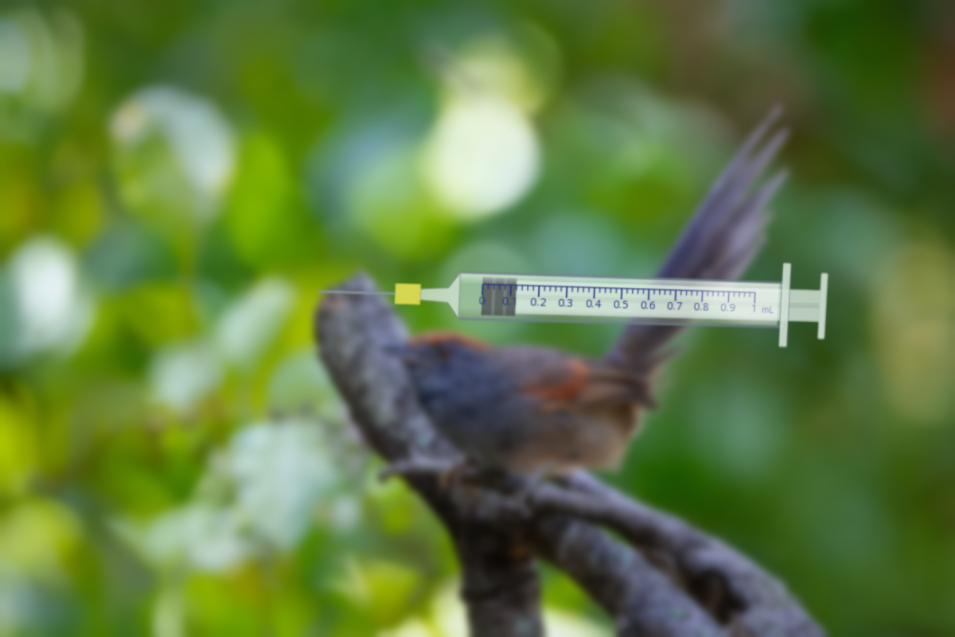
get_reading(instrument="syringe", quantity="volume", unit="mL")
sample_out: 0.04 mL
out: 0 mL
